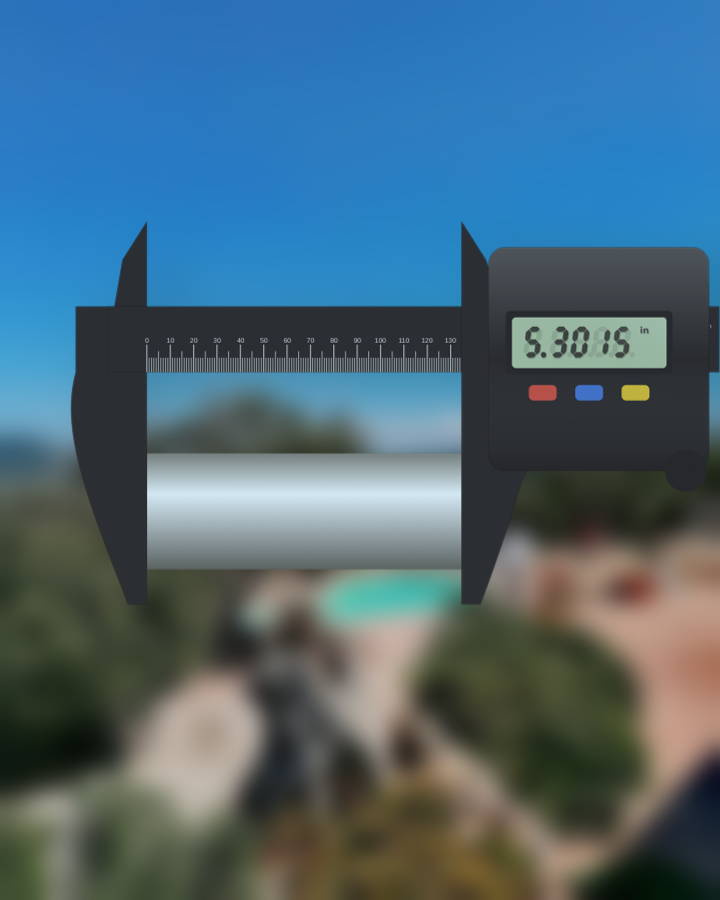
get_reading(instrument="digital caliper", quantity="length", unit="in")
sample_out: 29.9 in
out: 5.3015 in
